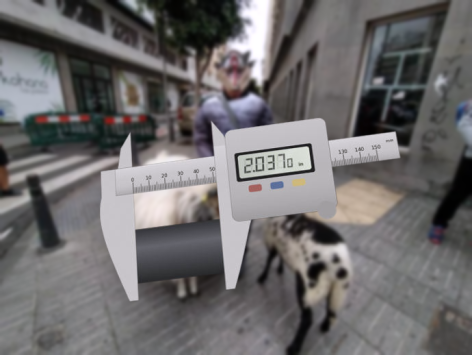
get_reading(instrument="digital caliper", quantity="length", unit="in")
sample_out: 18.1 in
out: 2.0370 in
